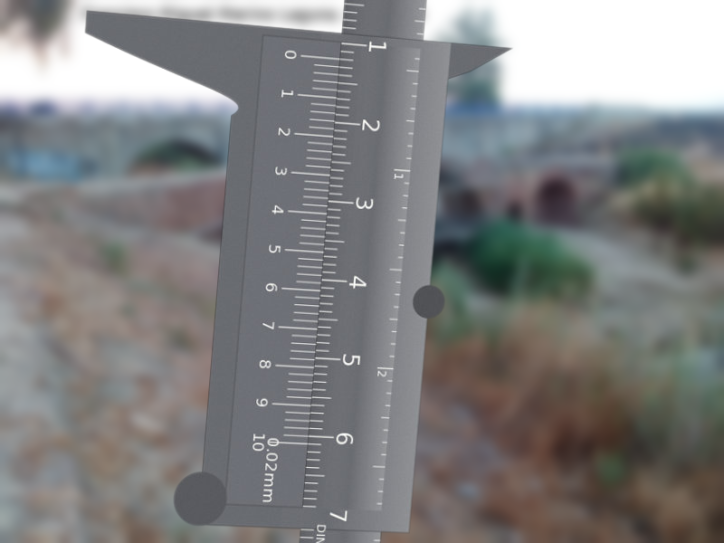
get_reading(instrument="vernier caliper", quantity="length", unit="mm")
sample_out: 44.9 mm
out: 12.0 mm
